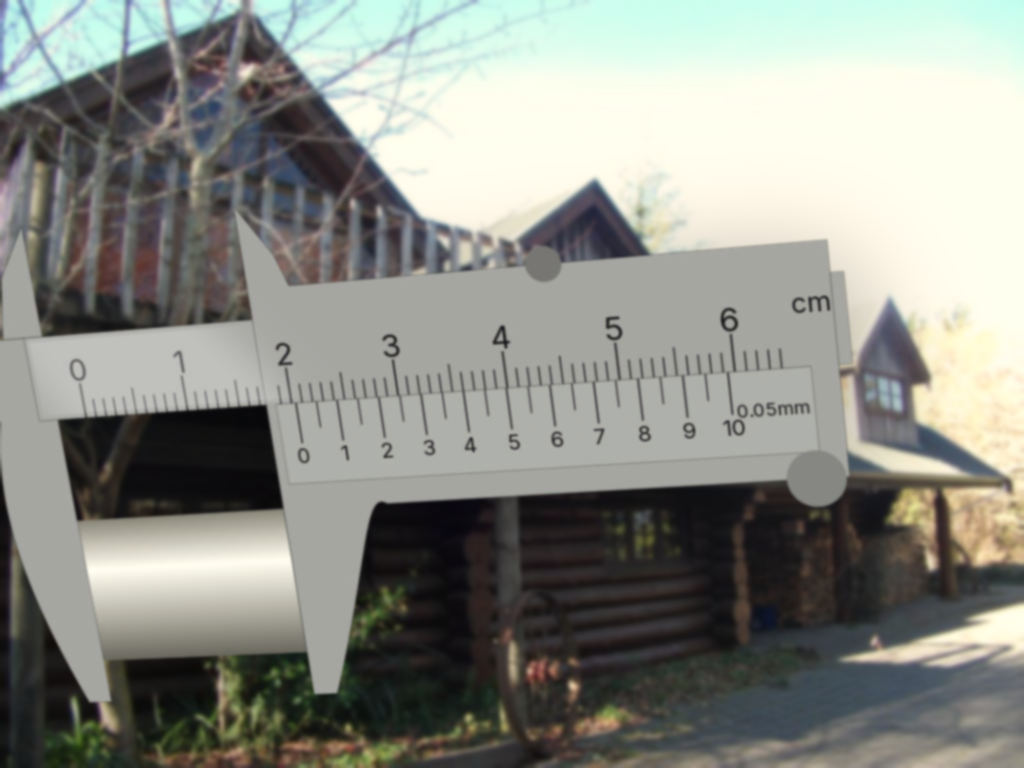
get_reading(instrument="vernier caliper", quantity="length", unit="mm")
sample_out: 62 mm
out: 20.4 mm
